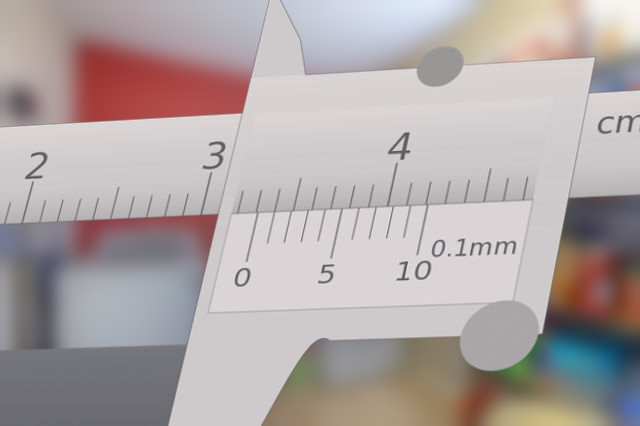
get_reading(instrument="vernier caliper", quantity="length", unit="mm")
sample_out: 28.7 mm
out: 33.1 mm
